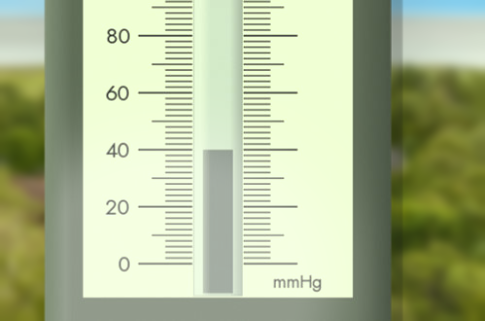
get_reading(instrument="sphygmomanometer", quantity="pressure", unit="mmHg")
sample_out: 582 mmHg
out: 40 mmHg
